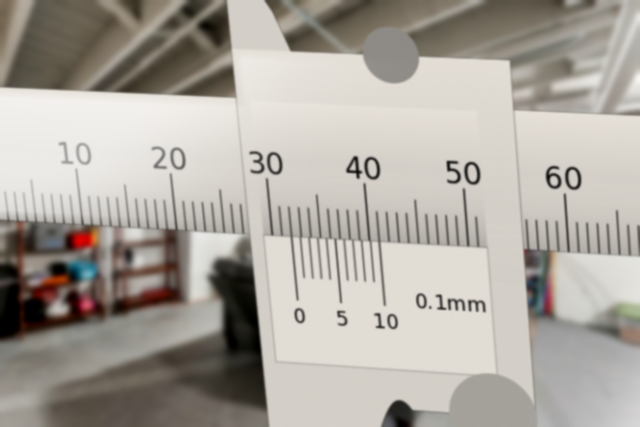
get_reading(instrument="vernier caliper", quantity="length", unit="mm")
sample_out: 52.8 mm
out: 32.0 mm
